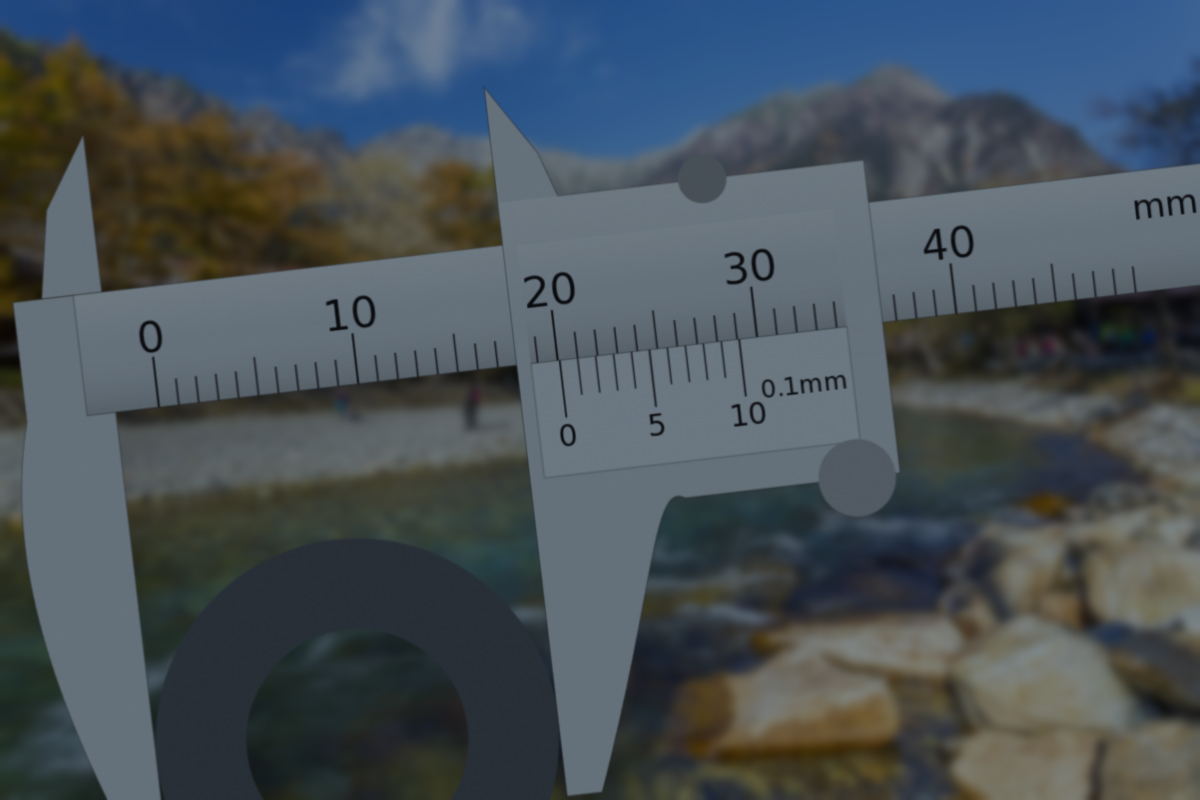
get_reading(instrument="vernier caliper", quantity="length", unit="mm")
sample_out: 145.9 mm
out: 20.1 mm
